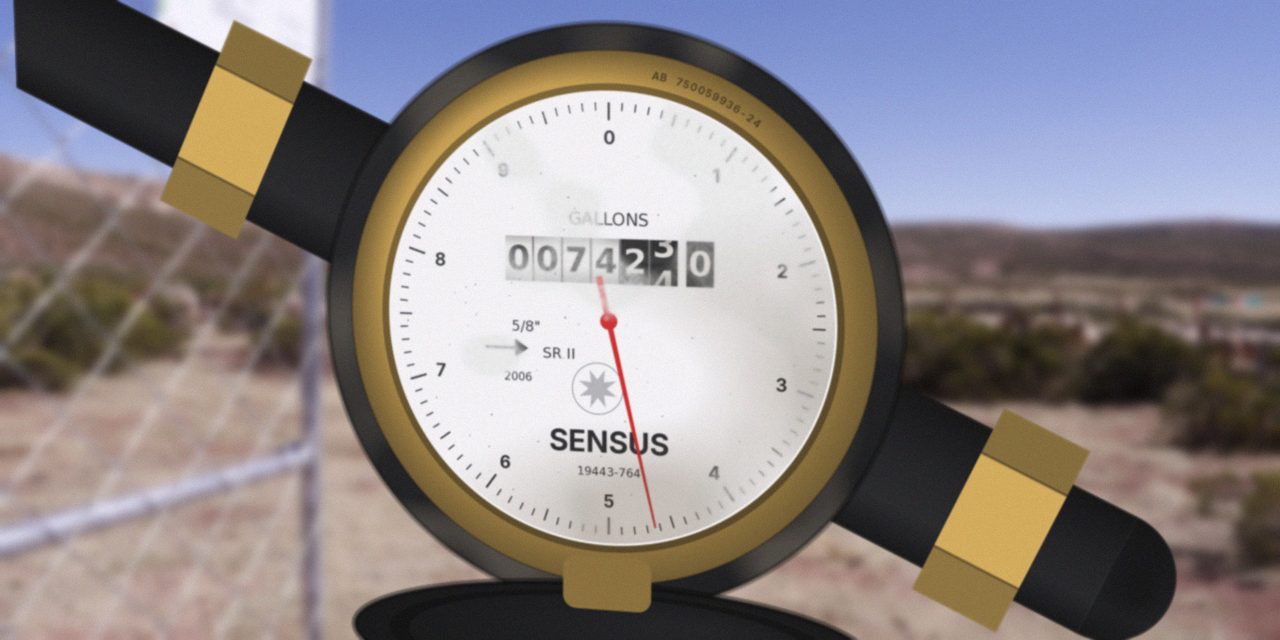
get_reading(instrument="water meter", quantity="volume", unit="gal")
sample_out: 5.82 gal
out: 74234.6 gal
